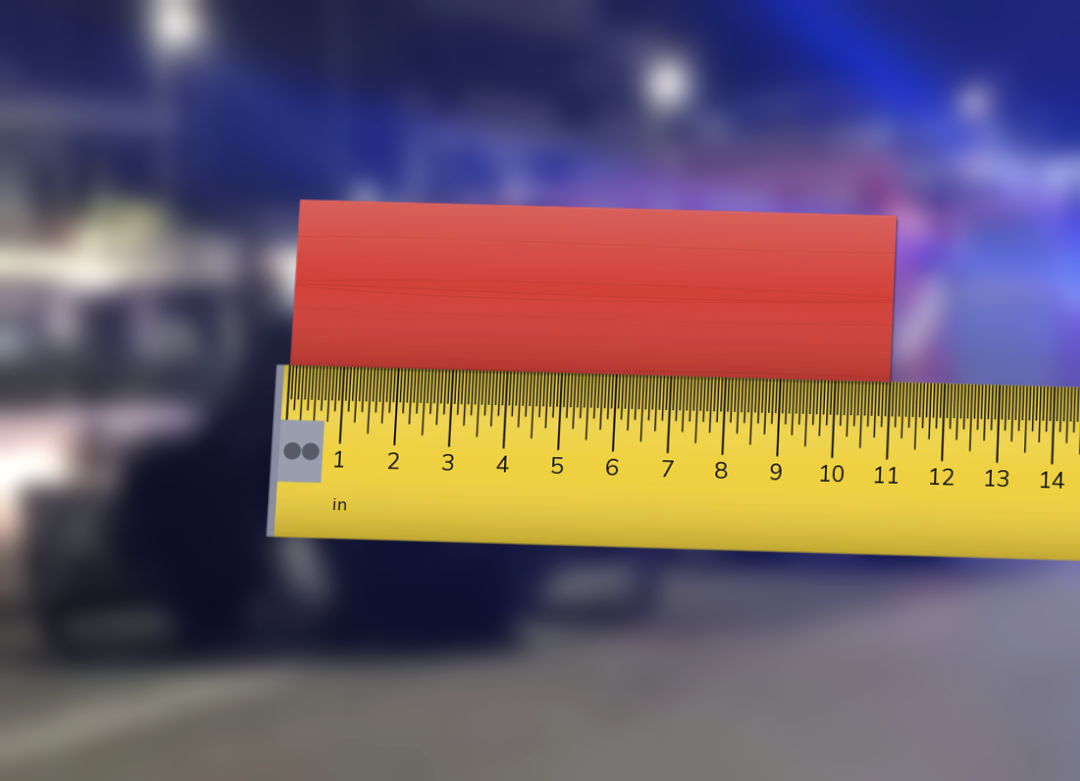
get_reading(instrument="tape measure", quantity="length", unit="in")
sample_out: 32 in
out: 11 in
